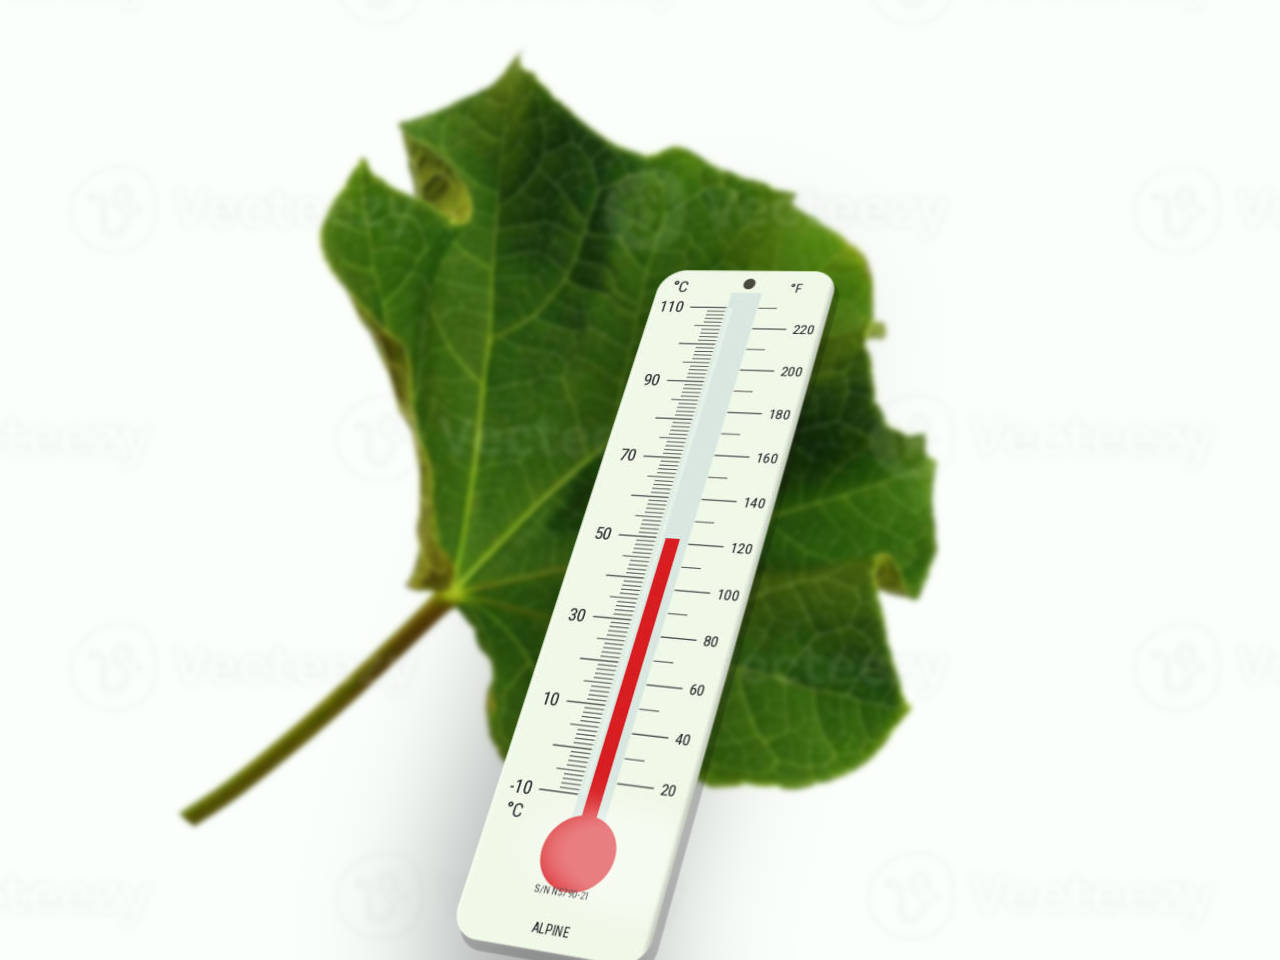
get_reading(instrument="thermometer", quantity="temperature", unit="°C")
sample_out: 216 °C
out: 50 °C
